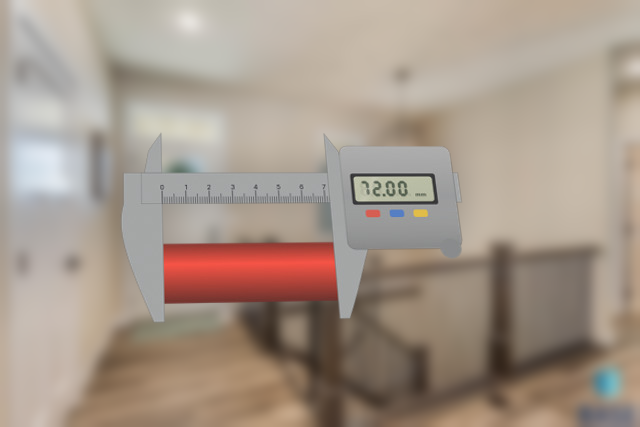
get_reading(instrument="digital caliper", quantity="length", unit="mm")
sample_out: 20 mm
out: 72.00 mm
